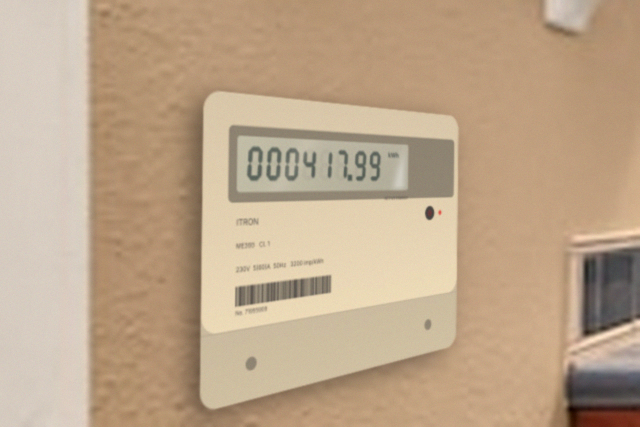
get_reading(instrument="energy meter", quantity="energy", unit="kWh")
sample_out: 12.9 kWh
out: 417.99 kWh
